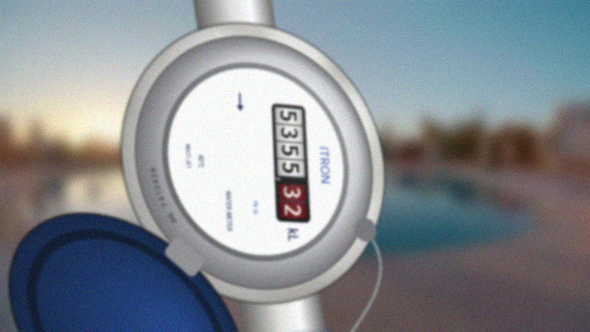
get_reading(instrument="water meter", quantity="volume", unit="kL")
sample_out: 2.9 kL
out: 5355.32 kL
